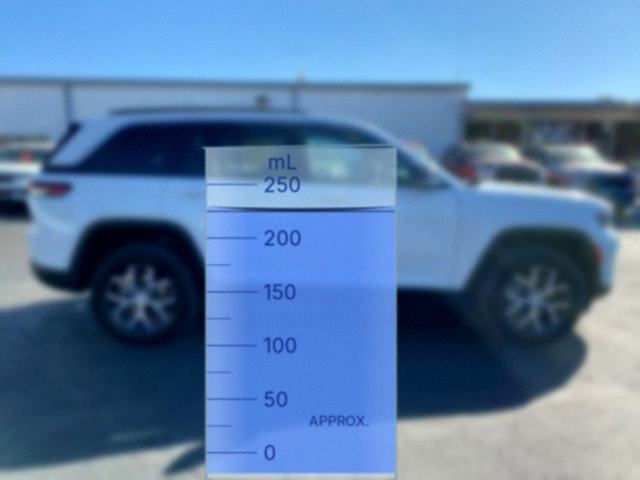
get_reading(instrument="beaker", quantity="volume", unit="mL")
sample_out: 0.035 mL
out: 225 mL
